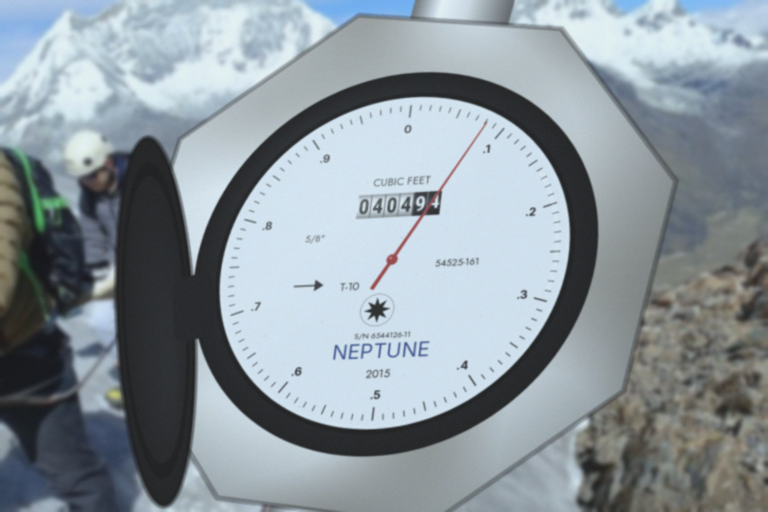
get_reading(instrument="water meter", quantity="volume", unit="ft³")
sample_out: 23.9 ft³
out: 40494.08 ft³
